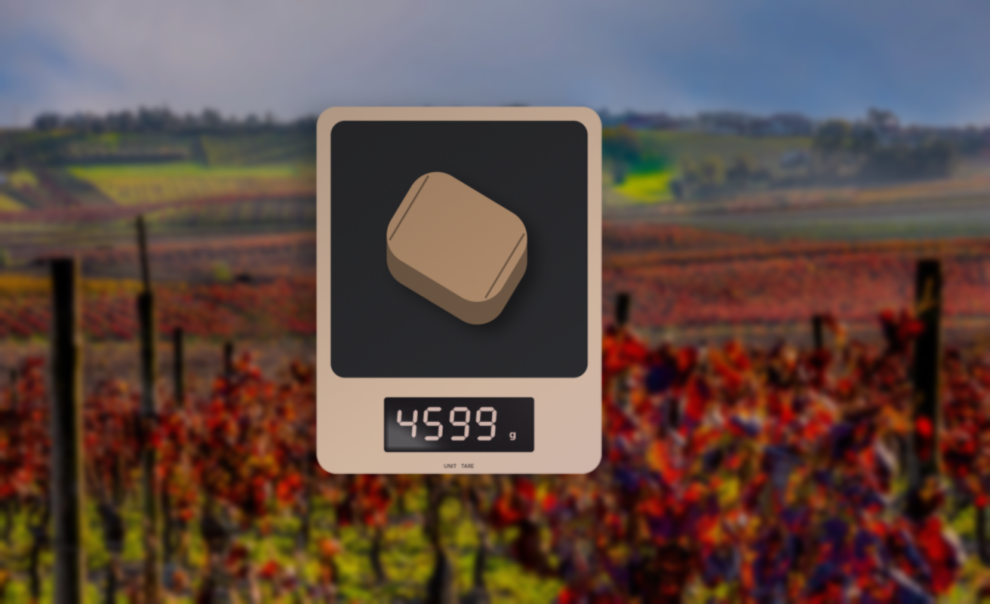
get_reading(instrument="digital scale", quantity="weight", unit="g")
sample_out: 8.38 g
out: 4599 g
